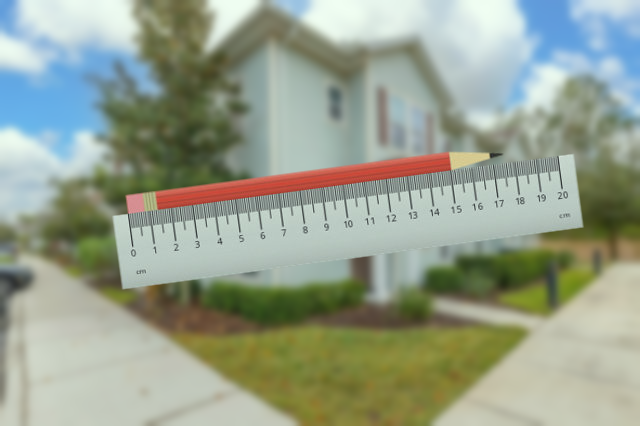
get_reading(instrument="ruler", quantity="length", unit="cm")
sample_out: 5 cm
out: 17.5 cm
